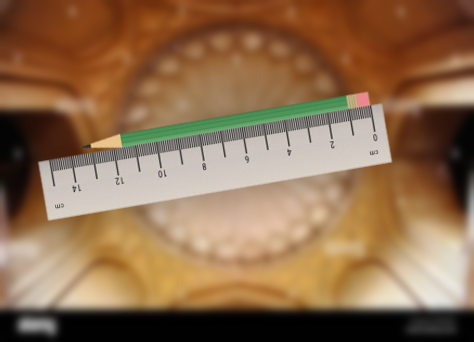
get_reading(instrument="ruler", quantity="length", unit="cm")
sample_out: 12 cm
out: 13.5 cm
